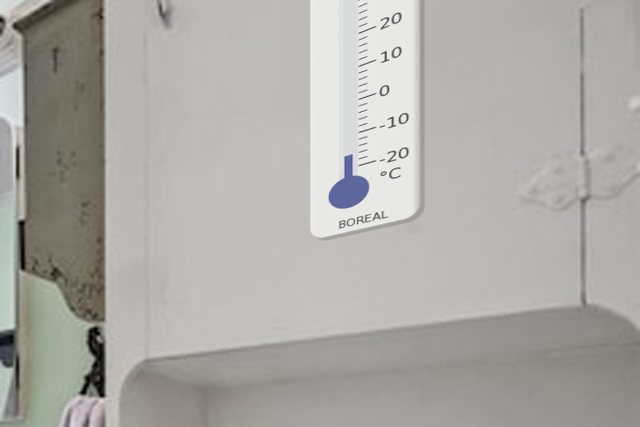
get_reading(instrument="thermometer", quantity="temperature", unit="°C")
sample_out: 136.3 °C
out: -16 °C
